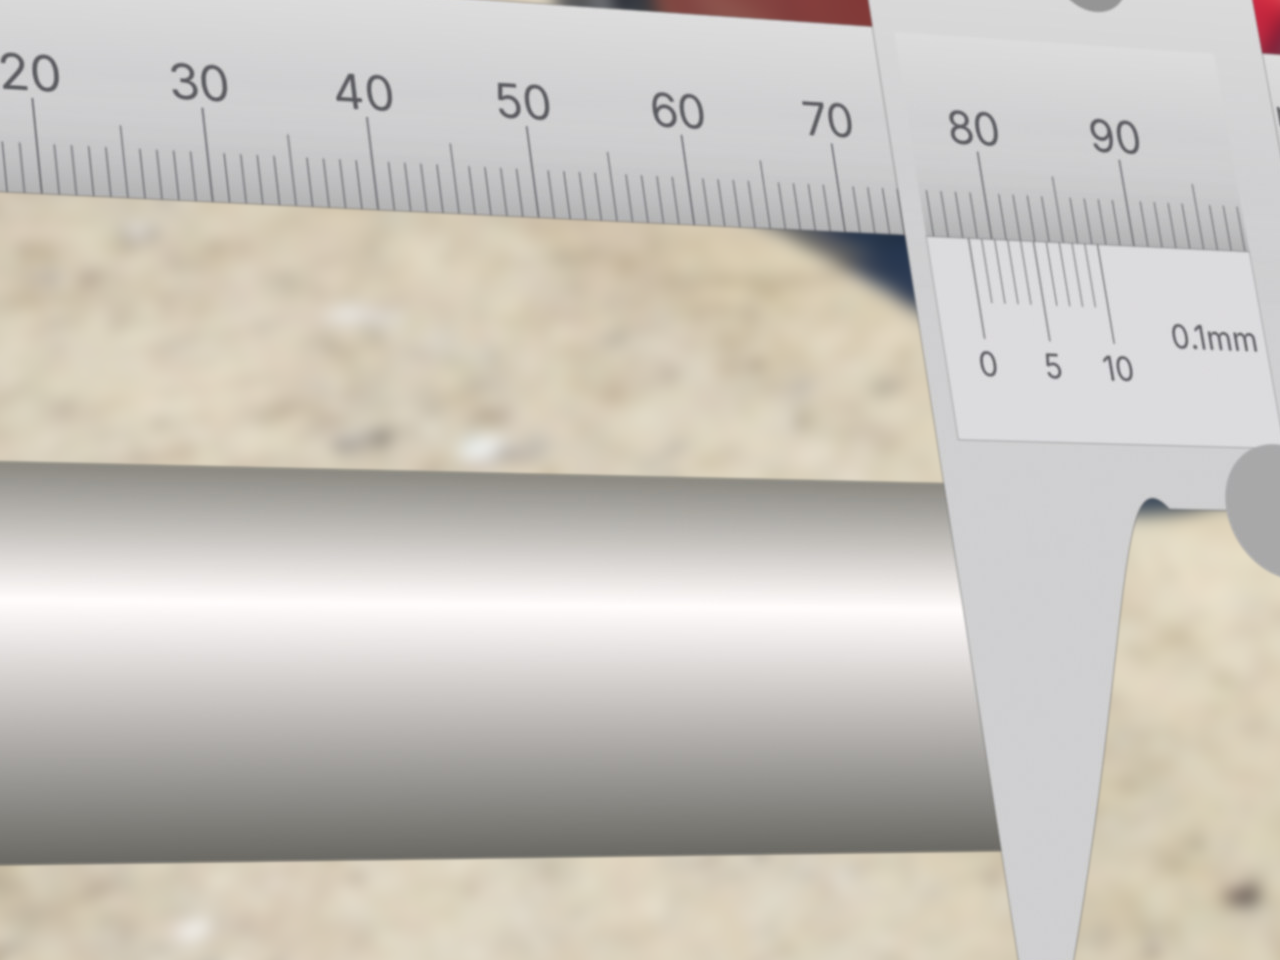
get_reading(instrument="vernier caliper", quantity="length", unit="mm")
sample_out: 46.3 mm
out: 78.4 mm
